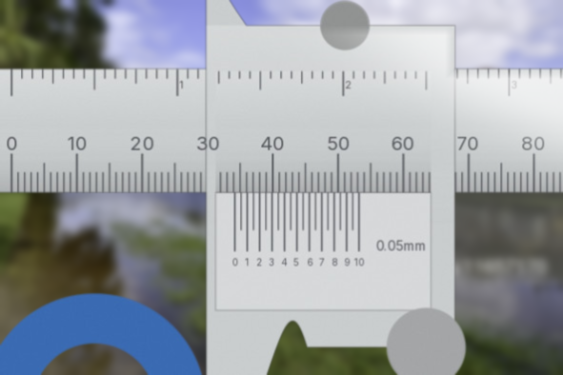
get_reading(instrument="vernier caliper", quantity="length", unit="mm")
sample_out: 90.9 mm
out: 34.2 mm
